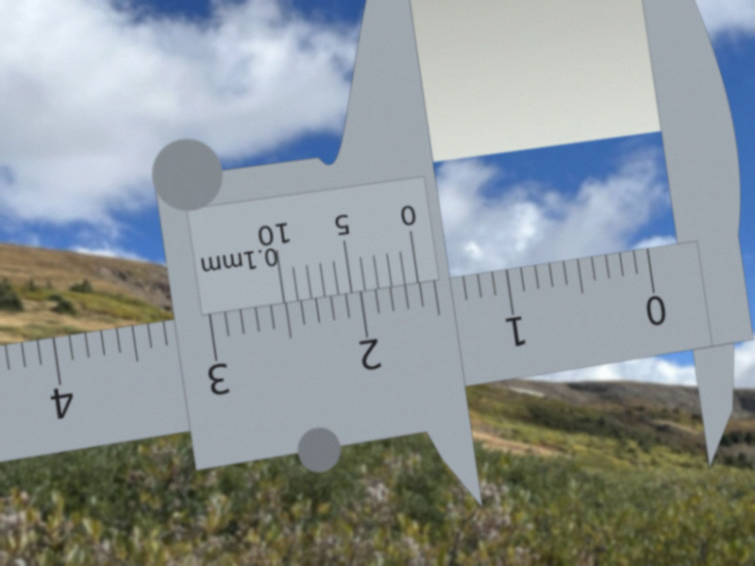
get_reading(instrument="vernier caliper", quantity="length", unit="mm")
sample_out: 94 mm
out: 16.1 mm
